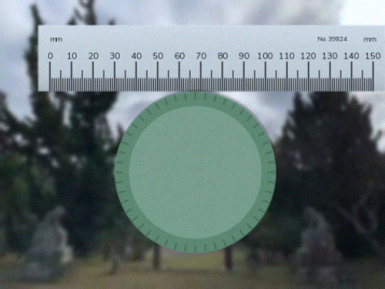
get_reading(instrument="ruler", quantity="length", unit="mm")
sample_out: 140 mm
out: 75 mm
